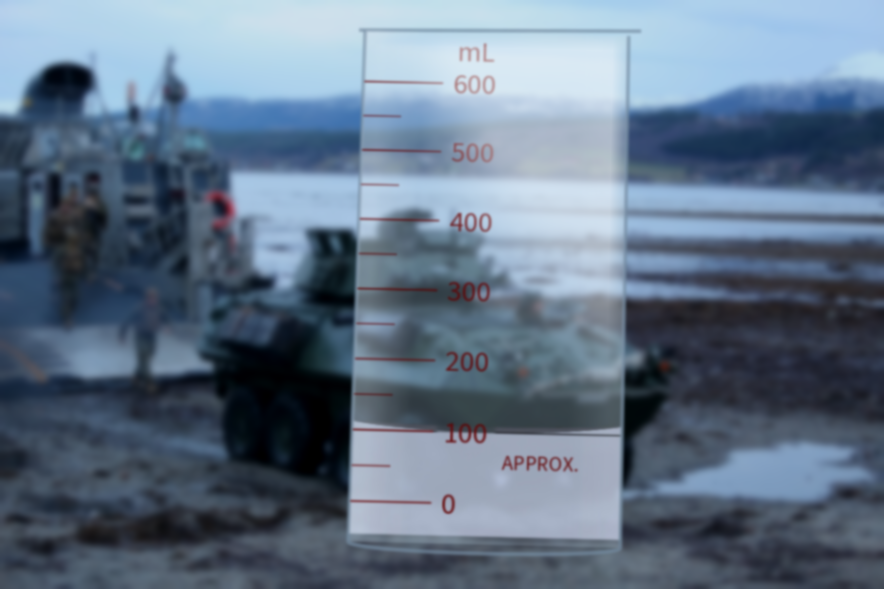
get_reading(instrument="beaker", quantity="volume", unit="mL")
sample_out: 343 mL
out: 100 mL
